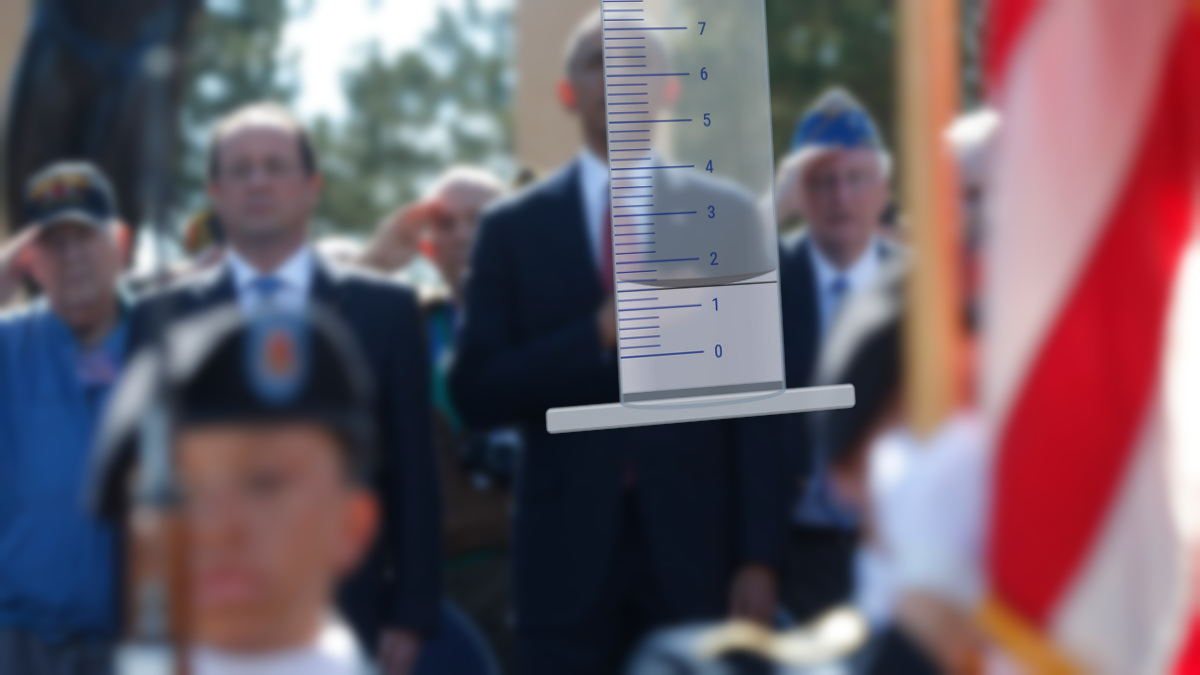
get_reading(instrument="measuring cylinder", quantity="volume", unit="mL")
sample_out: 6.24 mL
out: 1.4 mL
